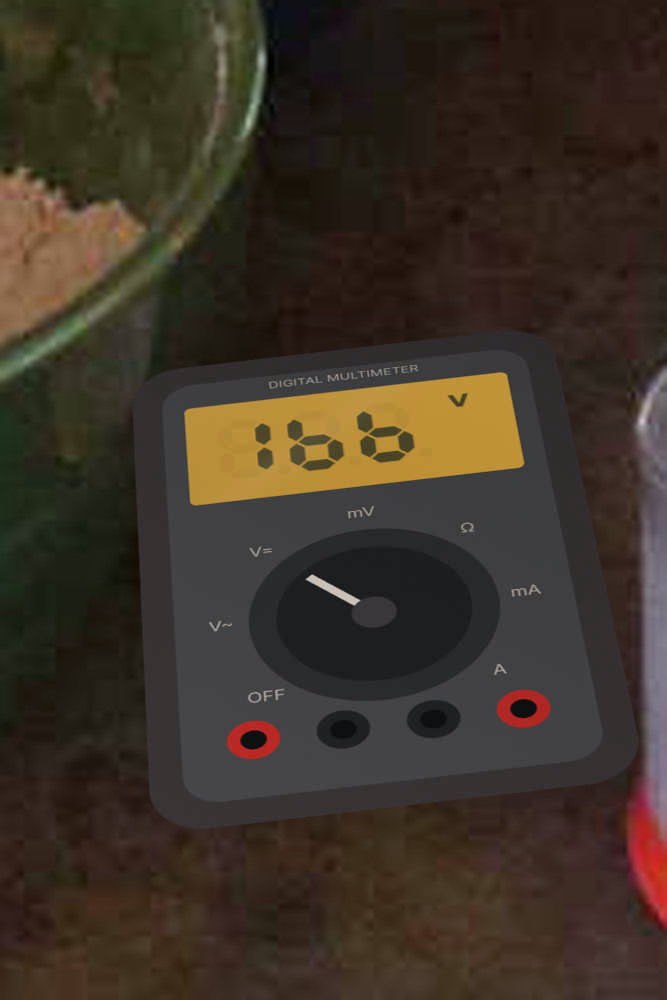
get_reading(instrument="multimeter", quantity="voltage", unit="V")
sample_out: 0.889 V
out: 166 V
